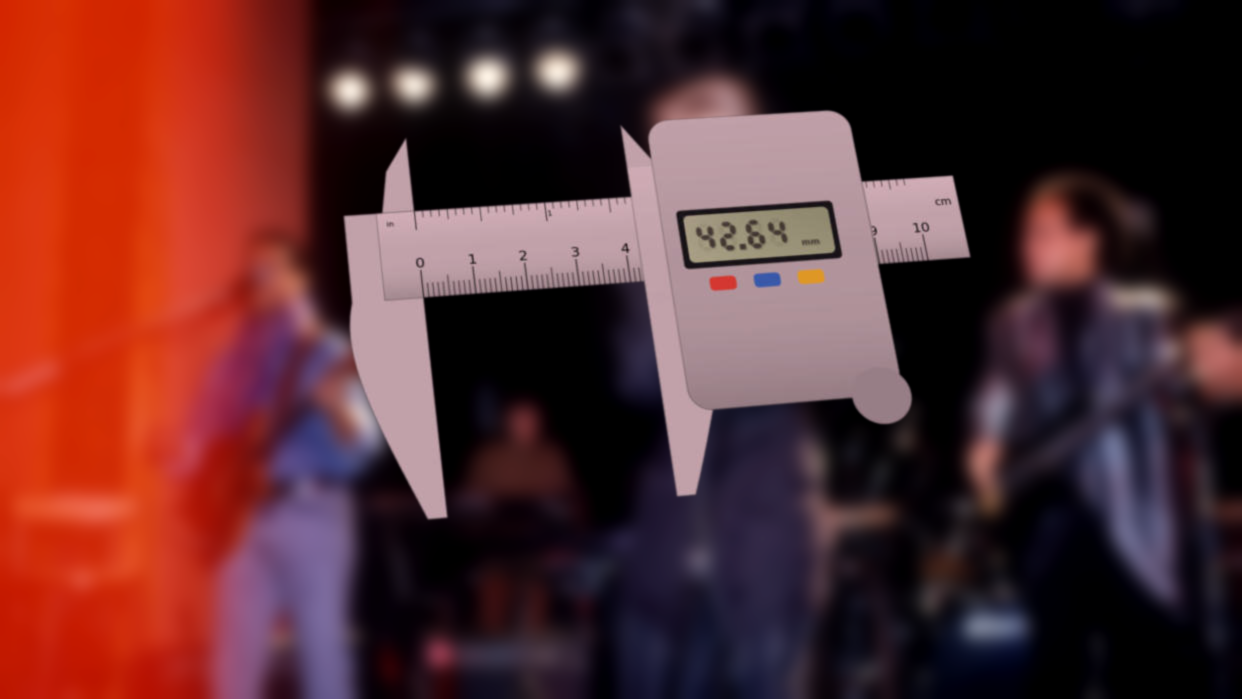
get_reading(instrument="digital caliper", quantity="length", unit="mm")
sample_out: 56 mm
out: 42.64 mm
